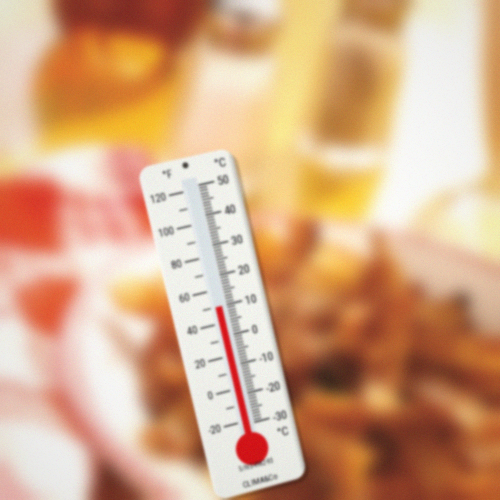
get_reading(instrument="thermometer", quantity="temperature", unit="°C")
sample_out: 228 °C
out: 10 °C
